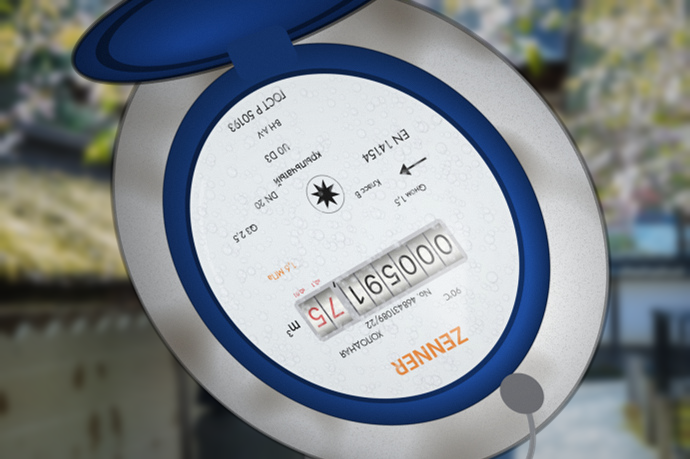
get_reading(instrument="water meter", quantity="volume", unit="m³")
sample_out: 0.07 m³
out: 591.75 m³
